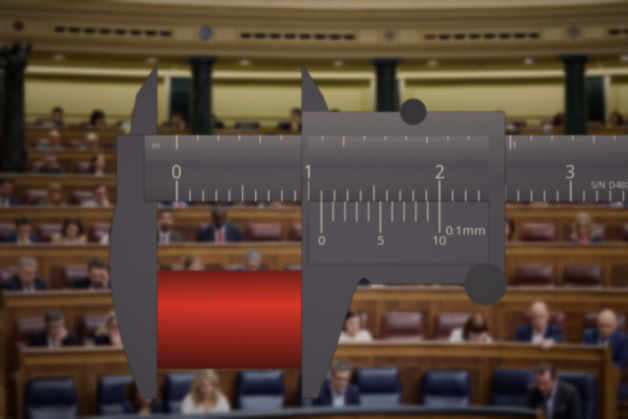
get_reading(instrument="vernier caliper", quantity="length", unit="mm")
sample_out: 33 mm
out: 11.0 mm
